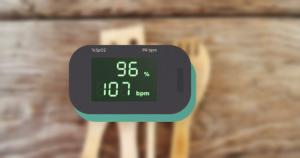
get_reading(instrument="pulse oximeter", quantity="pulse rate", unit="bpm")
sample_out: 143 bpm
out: 107 bpm
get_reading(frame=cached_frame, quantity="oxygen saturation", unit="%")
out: 96 %
